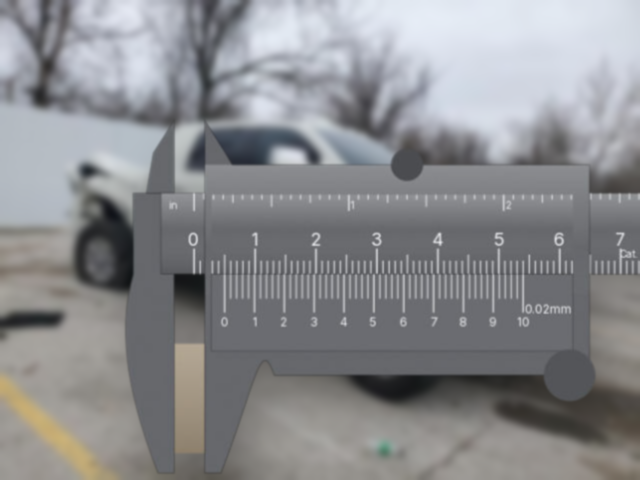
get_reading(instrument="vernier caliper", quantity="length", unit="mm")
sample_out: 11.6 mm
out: 5.0 mm
